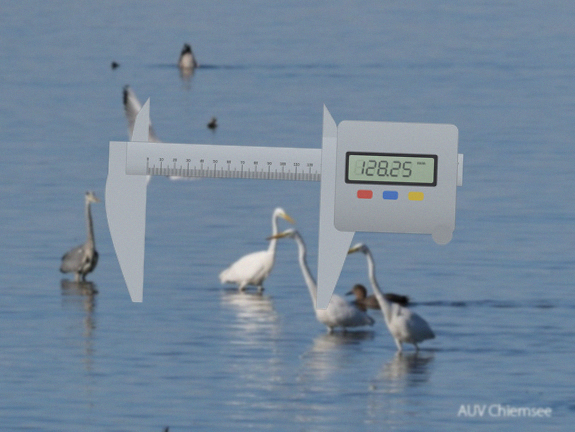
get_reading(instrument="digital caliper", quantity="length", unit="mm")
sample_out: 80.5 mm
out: 128.25 mm
